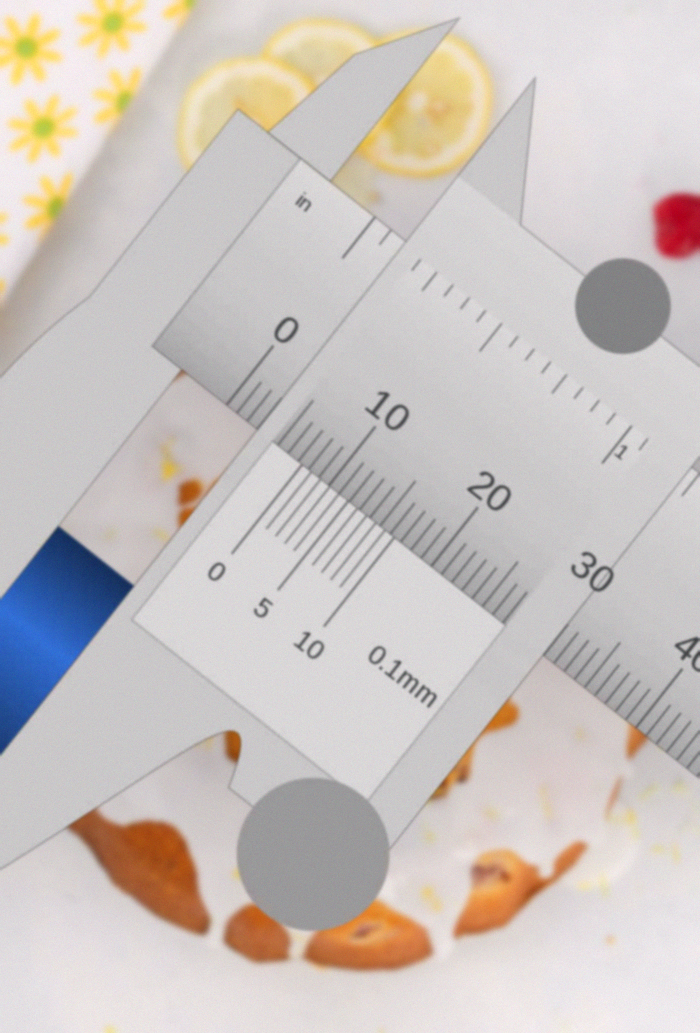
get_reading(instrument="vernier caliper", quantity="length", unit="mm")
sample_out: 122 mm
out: 7.4 mm
